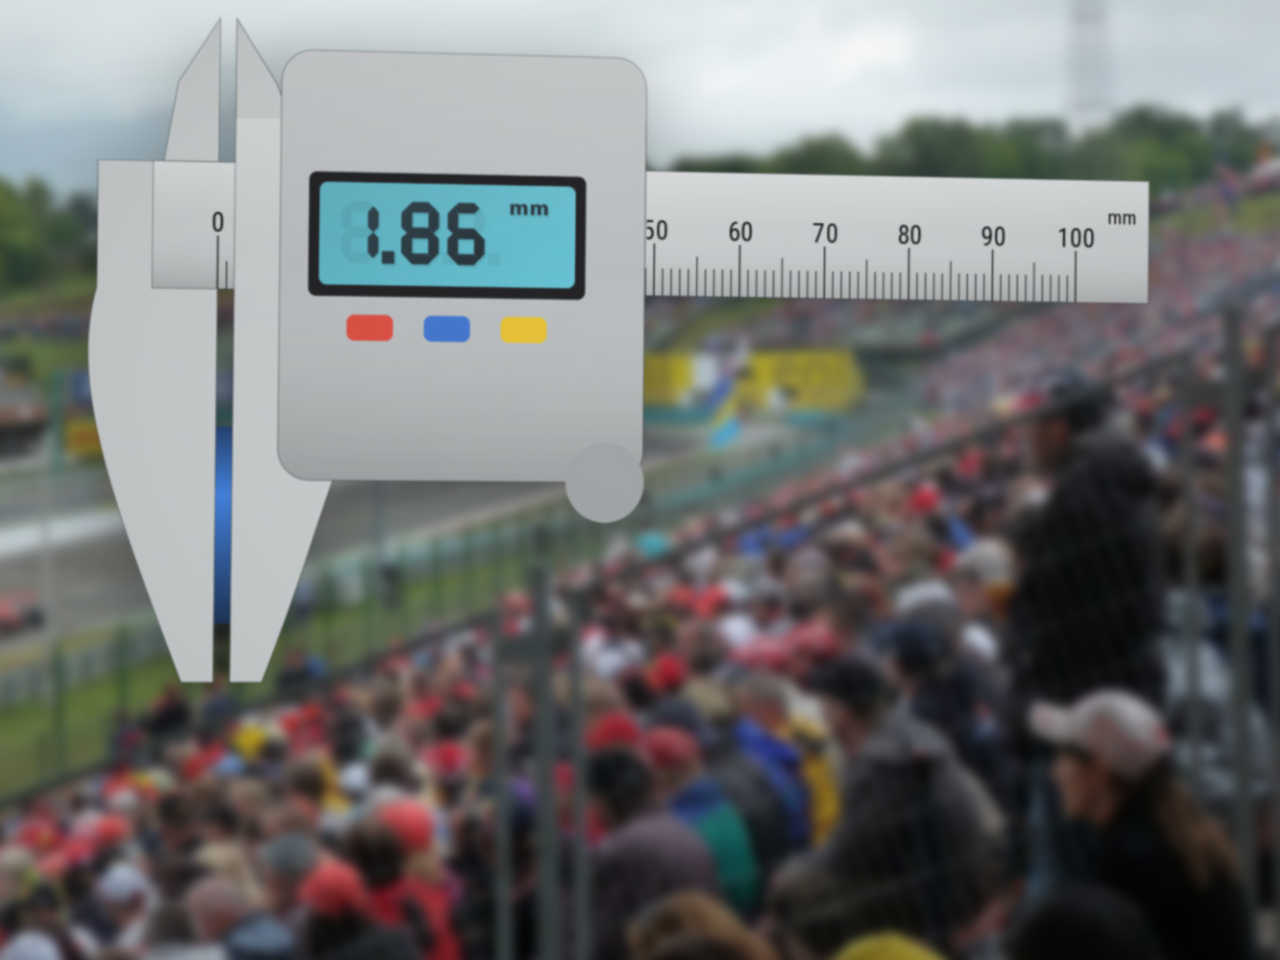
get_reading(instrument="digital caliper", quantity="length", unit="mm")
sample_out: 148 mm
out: 1.86 mm
